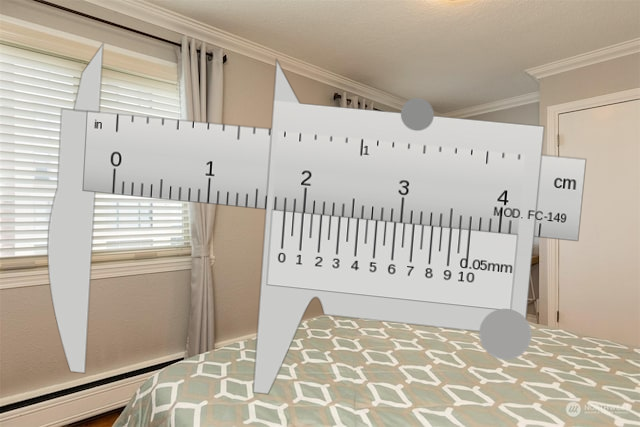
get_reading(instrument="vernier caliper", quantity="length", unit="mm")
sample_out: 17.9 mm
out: 18.0 mm
